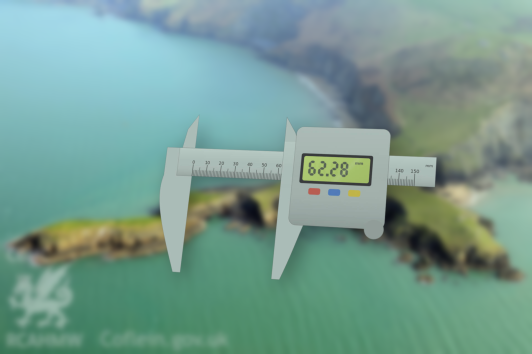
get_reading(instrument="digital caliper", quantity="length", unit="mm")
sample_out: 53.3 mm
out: 62.28 mm
